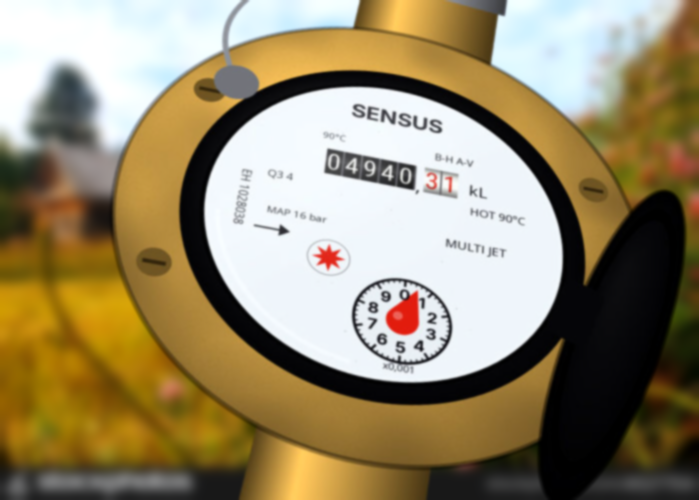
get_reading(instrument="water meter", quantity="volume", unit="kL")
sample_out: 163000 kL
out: 4940.310 kL
